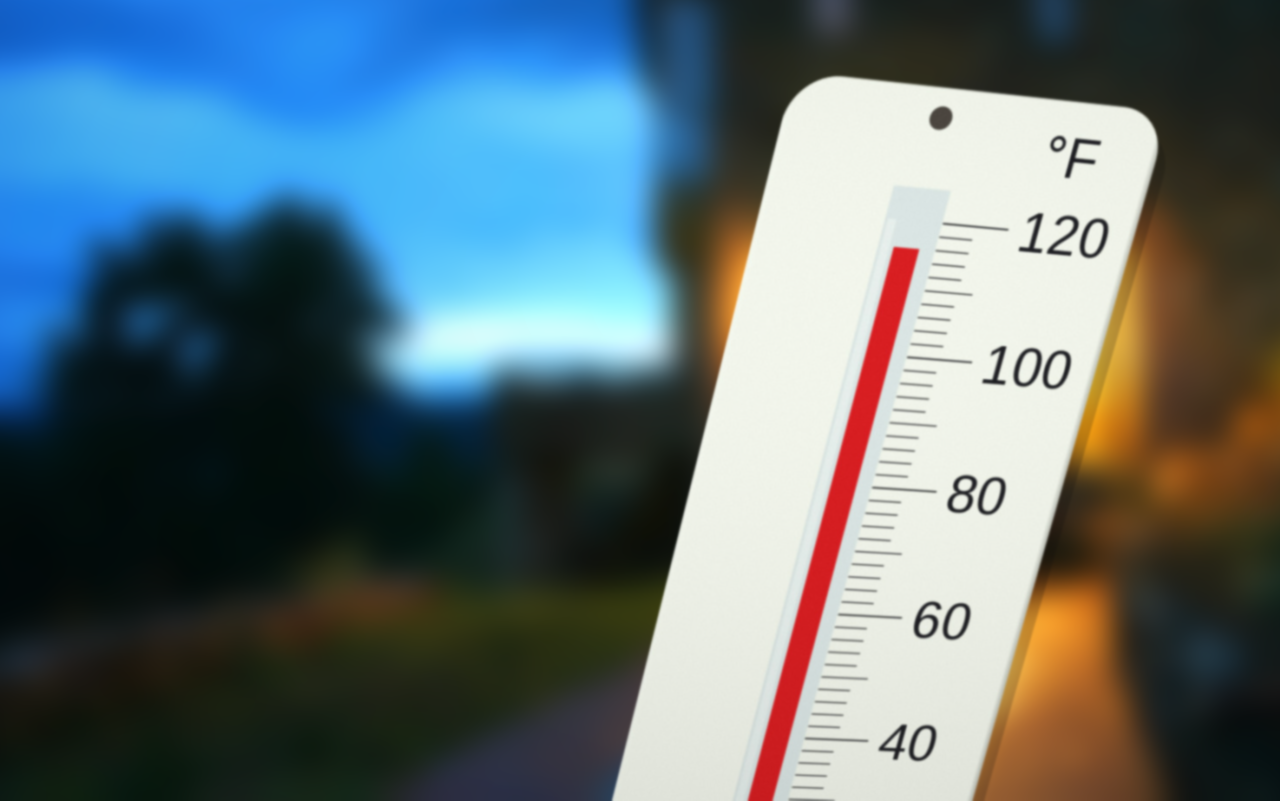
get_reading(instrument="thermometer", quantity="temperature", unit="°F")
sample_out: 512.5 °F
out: 116 °F
